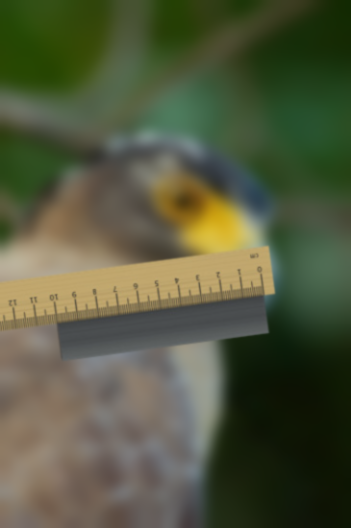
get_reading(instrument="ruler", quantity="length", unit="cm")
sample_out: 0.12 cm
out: 10 cm
